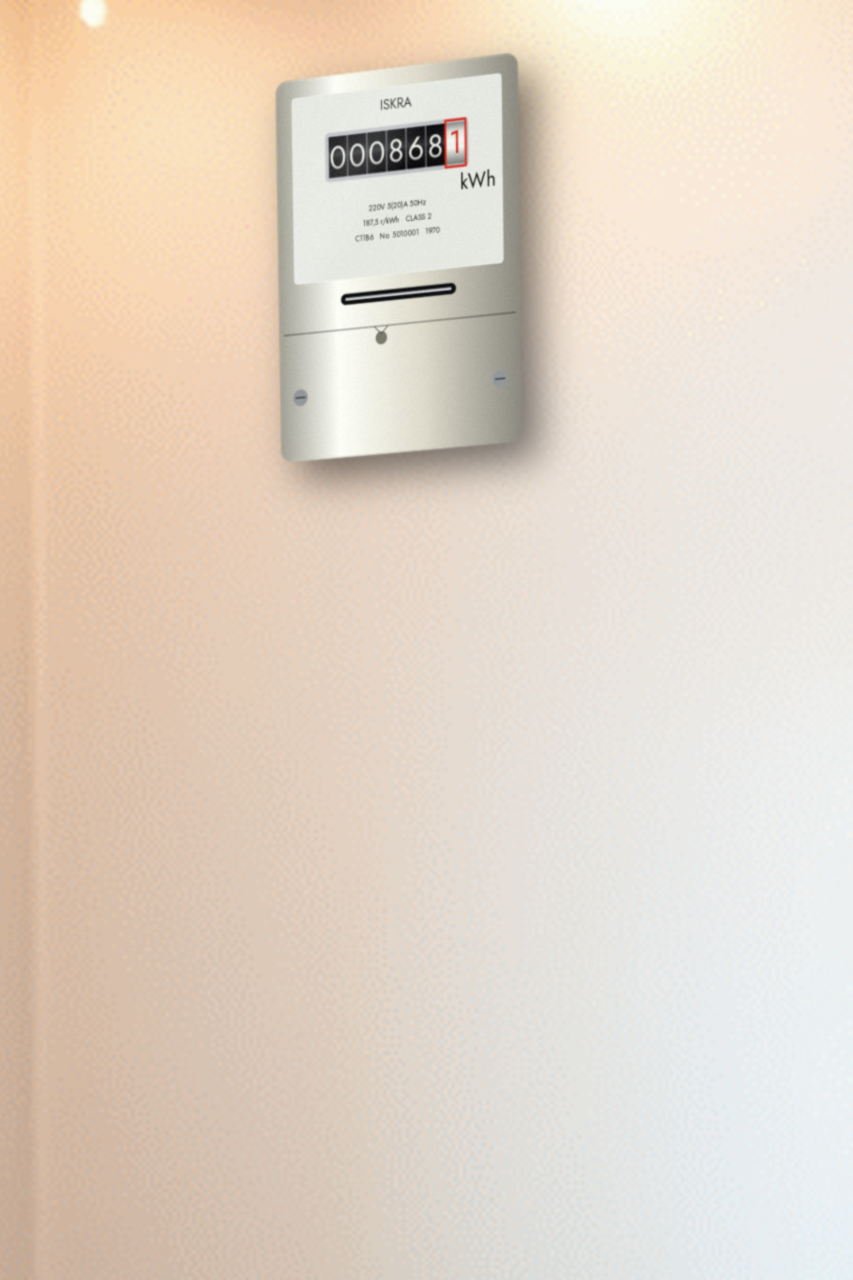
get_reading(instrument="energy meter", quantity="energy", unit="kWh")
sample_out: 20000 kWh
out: 868.1 kWh
